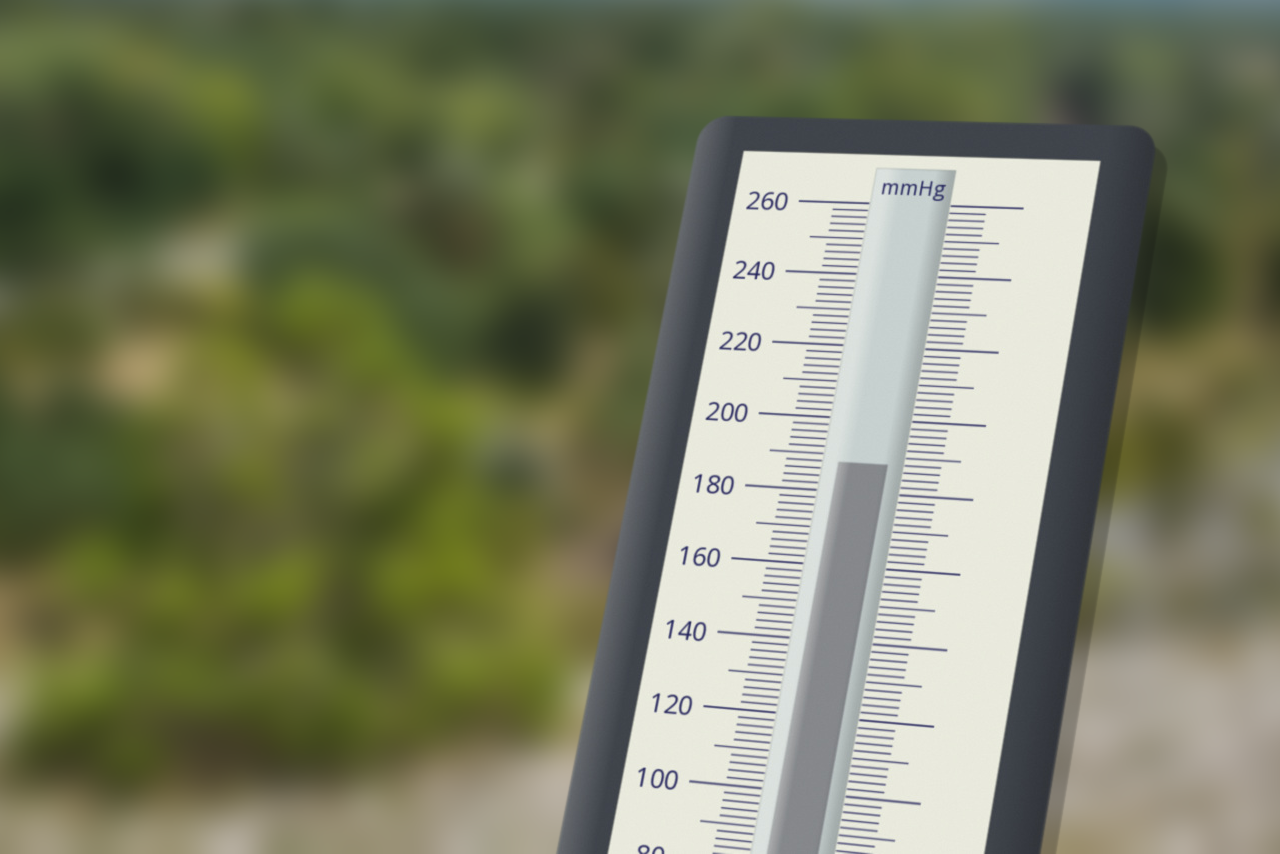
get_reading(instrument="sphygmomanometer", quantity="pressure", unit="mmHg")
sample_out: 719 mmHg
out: 188 mmHg
